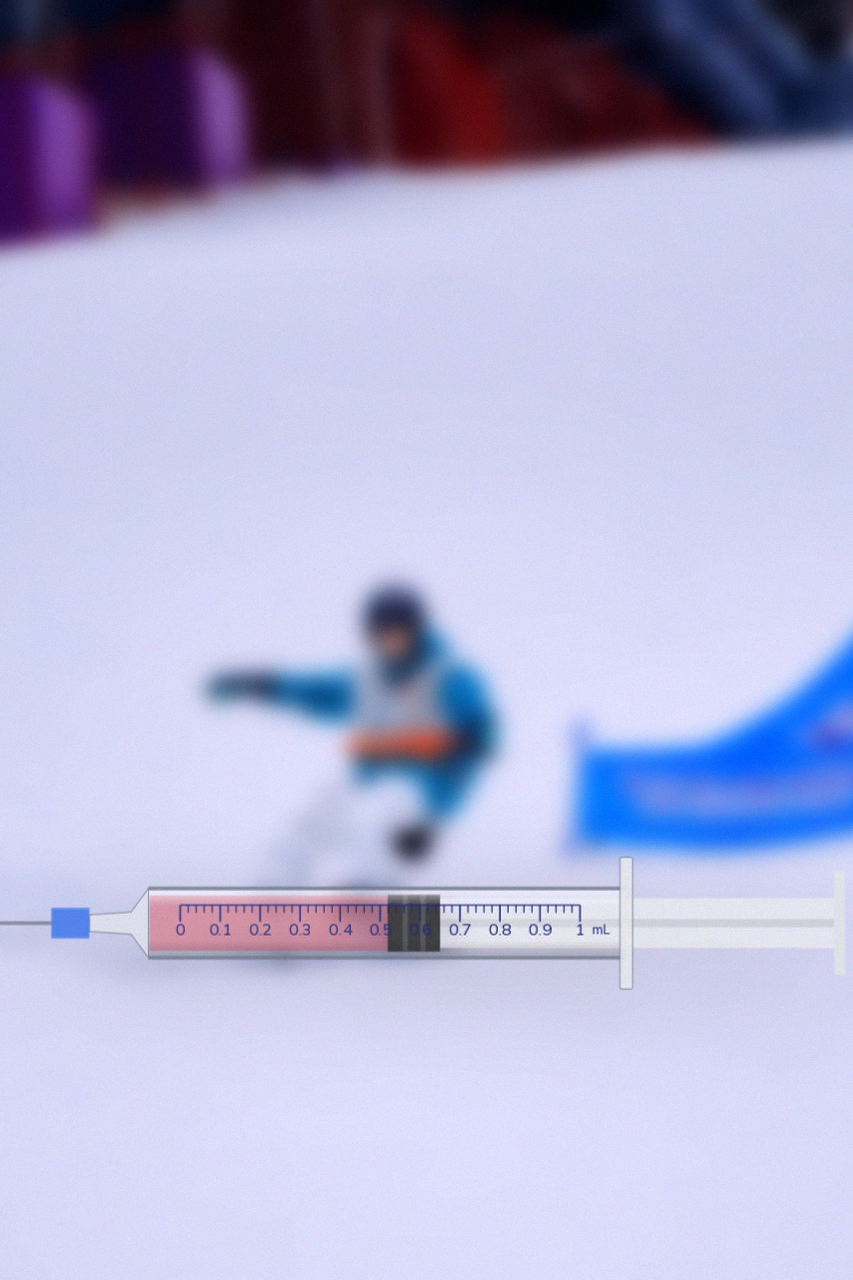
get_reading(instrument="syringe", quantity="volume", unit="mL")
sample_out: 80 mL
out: 0.52 mL
